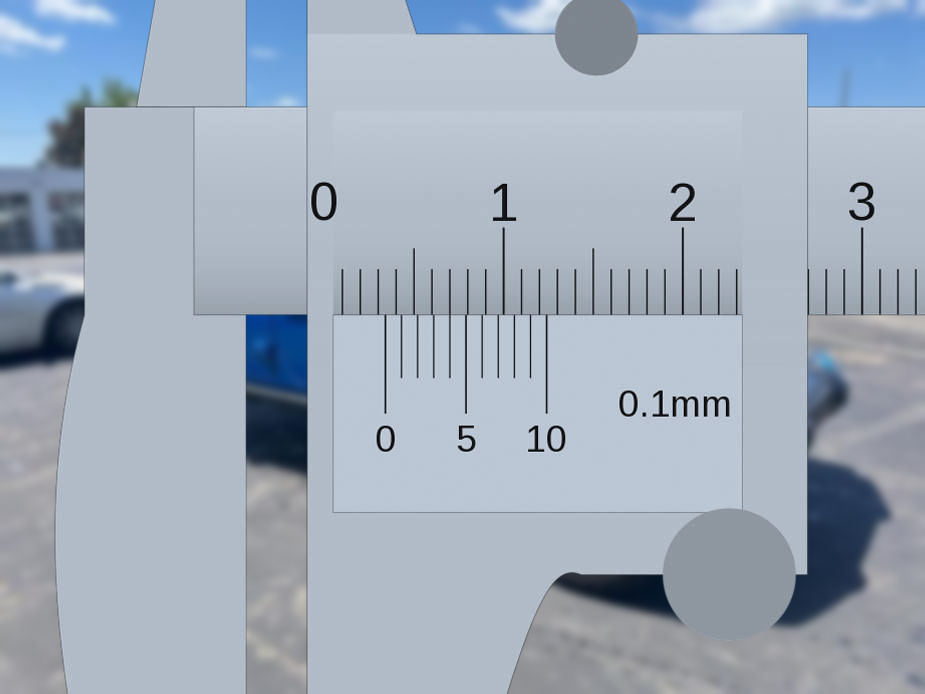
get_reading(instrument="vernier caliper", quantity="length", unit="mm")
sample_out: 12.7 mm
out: 3.4 mm
